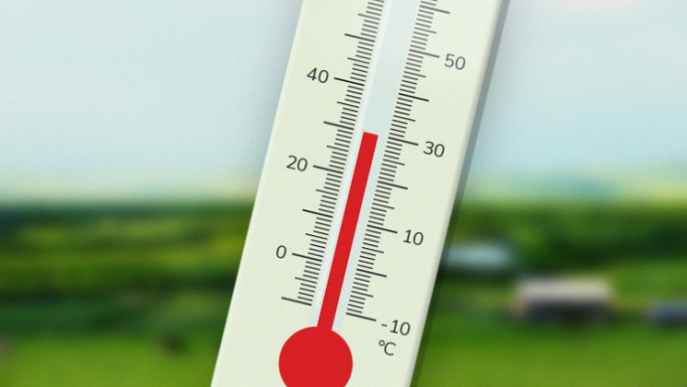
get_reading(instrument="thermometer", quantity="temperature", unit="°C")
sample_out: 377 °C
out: 30 °C
